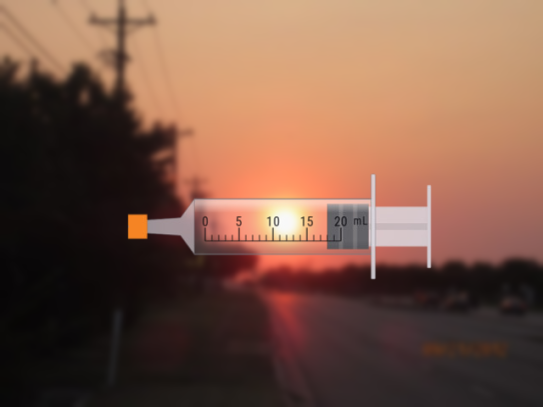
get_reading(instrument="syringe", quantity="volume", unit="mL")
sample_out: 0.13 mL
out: 18 mL
